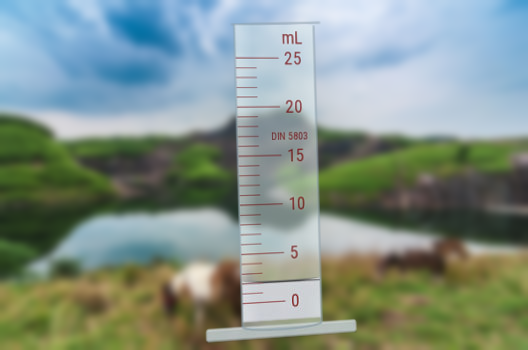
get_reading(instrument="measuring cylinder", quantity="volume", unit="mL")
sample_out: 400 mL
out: 2 mL
